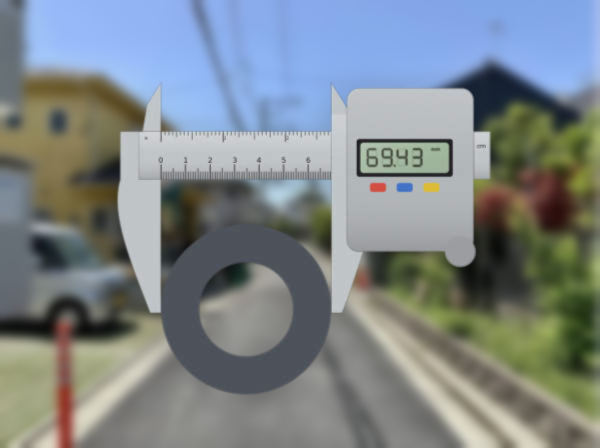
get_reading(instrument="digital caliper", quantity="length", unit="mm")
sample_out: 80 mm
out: 69.43 mm
